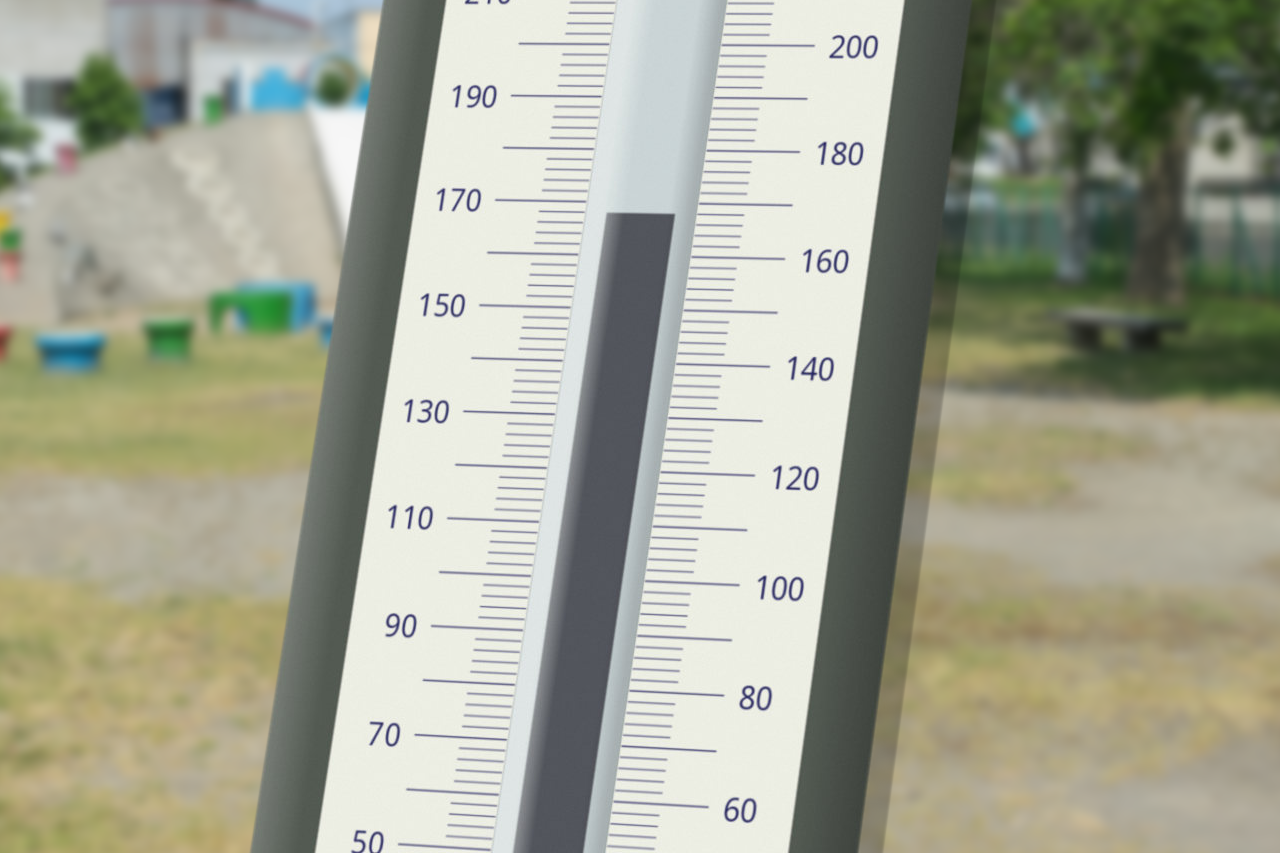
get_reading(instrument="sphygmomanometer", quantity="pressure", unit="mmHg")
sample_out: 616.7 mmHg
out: 168 mmHg
